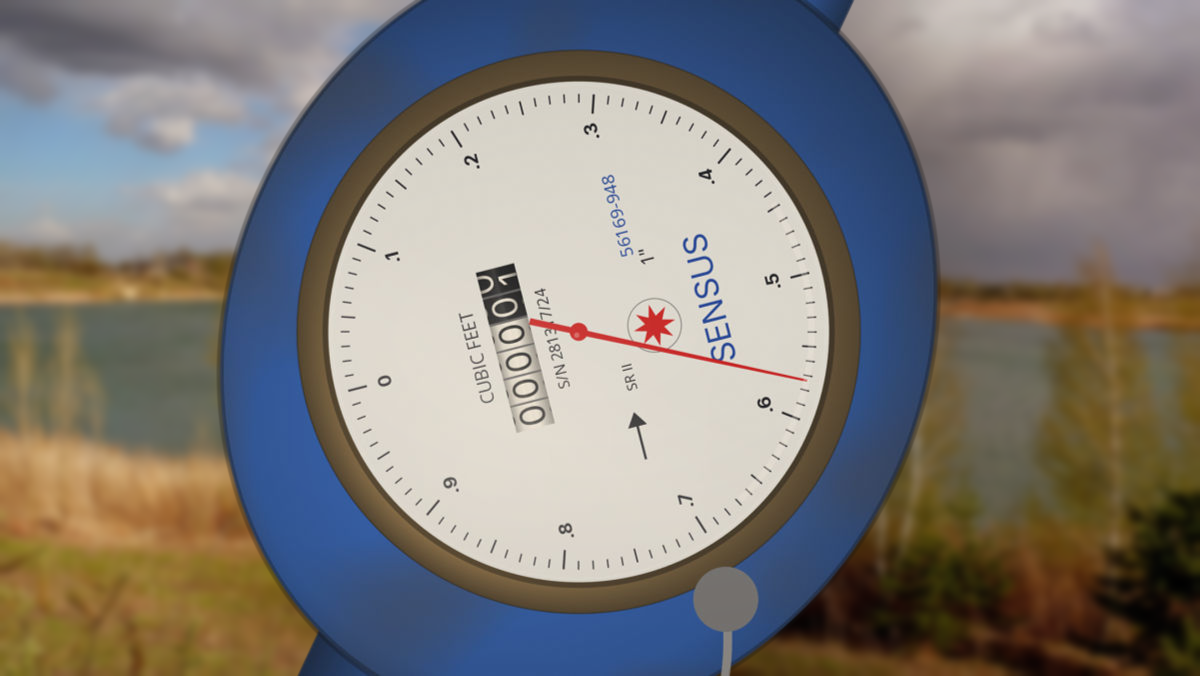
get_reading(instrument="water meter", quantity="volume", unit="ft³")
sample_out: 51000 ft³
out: 0.57 ft³
